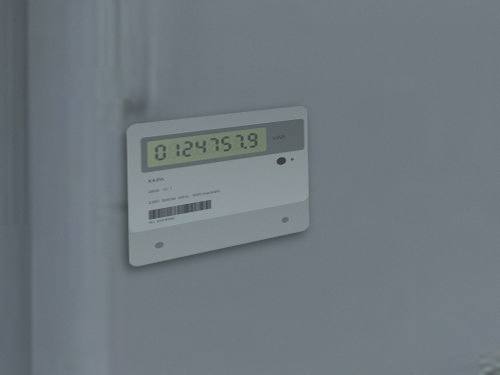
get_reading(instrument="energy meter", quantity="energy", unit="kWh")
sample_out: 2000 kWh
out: 124757.9 kWh
